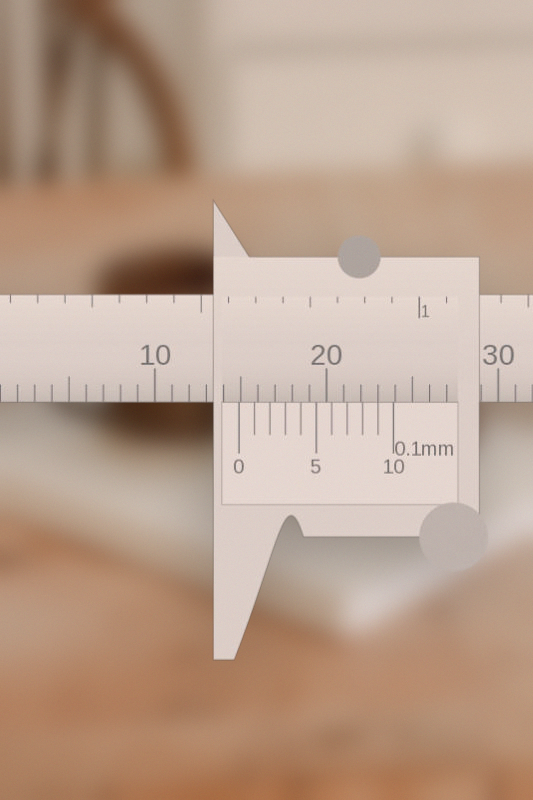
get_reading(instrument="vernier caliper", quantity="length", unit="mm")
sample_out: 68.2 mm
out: 14.9 mm
